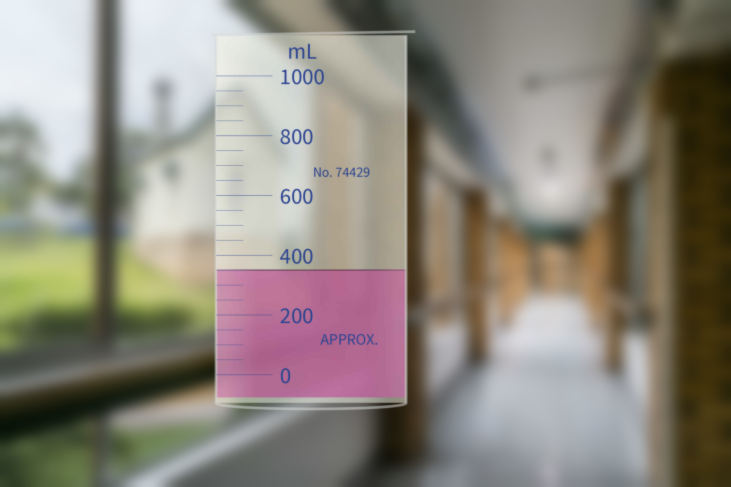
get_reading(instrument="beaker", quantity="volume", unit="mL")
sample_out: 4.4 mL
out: 350 mL
